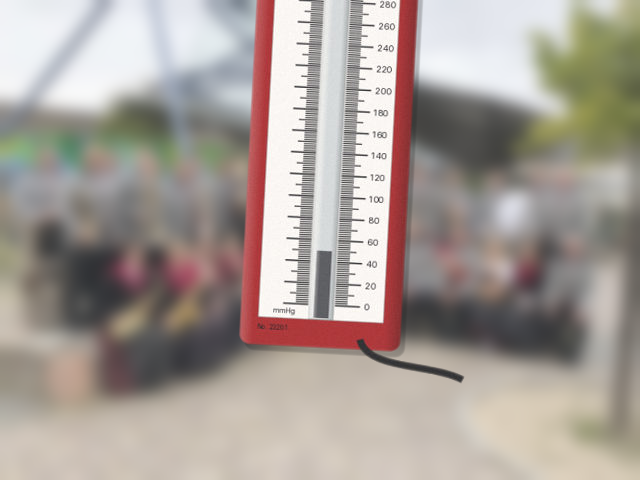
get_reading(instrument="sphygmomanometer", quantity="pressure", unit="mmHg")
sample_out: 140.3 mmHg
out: 50 mmHg
